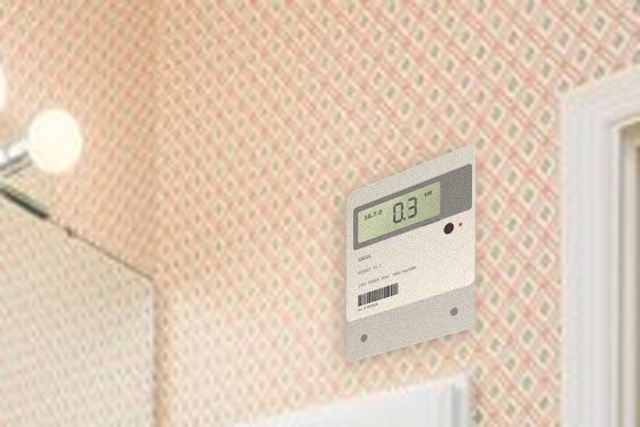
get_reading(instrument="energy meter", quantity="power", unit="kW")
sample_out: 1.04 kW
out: 0.3 kW
